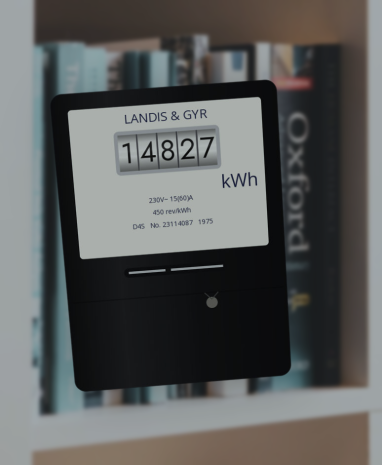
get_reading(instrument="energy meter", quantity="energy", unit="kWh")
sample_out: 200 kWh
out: 14827 kWh
